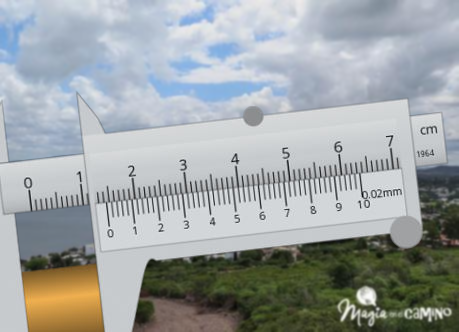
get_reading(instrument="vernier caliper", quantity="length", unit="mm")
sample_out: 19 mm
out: 14.5 mm
